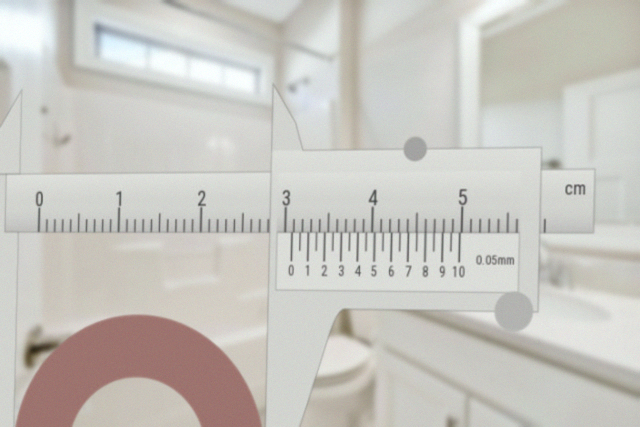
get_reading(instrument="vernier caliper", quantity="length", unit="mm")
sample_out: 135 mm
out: 30.8 mm
